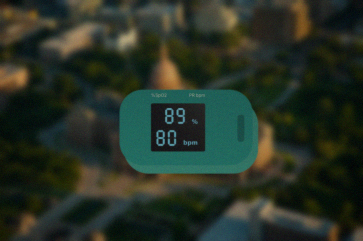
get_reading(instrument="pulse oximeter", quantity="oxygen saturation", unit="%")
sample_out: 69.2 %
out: 89 %
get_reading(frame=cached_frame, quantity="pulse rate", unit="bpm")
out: 80 bpm
